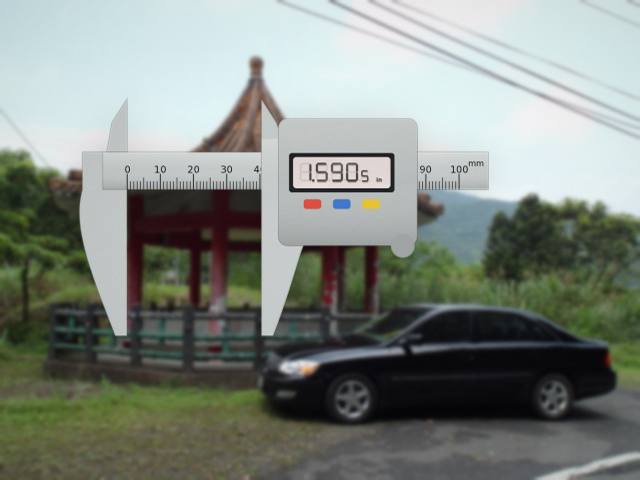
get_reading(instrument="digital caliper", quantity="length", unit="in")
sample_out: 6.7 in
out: 1.5905 in
